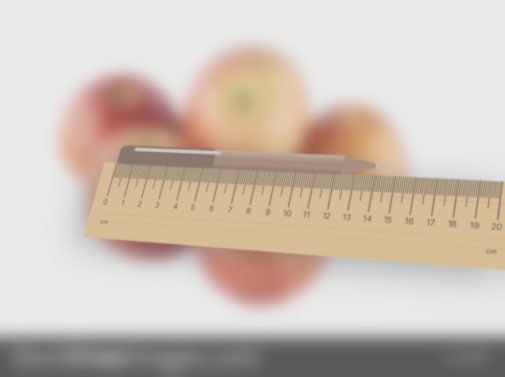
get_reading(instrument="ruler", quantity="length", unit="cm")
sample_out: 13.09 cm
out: 14.5 cm
